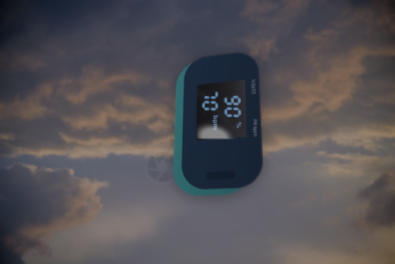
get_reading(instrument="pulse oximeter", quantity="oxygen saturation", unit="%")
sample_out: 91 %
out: 90 %
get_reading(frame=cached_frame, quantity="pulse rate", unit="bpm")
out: 70 bpm
